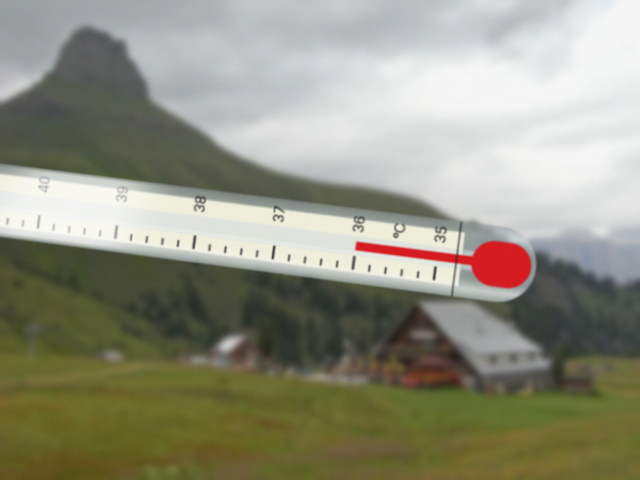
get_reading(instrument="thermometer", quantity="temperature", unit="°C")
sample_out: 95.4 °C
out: 36 °C
